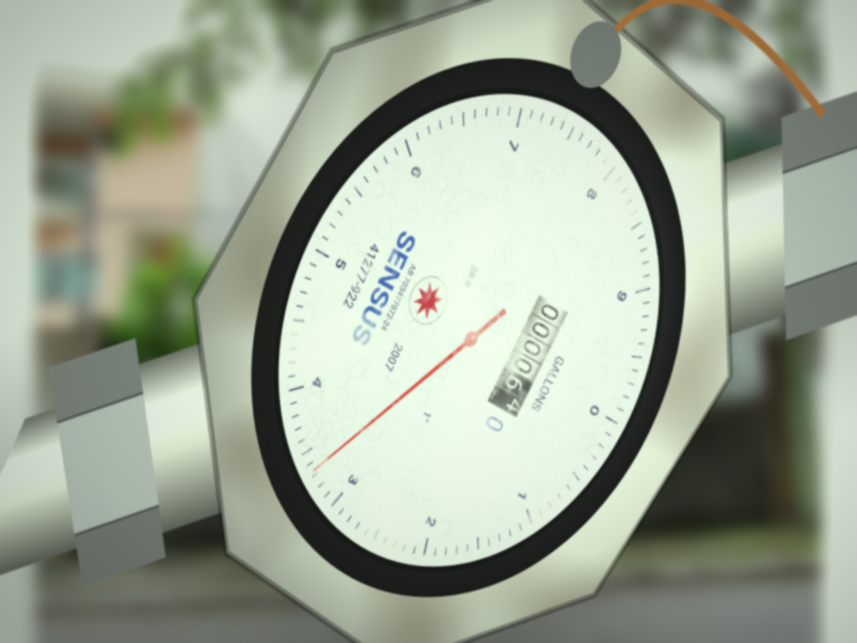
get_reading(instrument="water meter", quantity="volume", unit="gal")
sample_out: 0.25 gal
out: 643.3 gal
